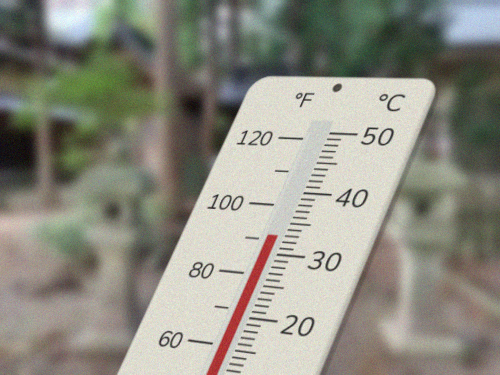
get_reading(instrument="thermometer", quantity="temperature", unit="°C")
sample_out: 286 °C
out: 33 °C
